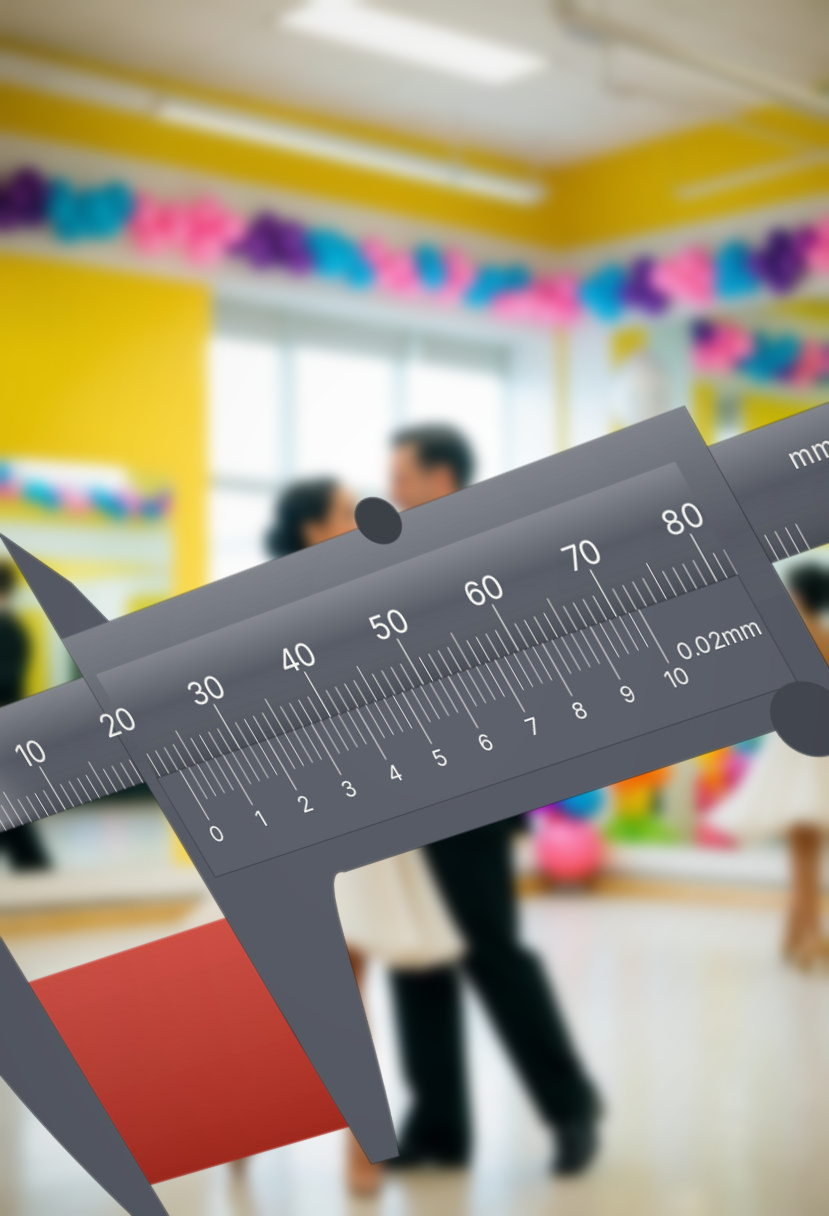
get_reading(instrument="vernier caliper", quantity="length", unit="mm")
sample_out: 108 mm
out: 23.2 mm
